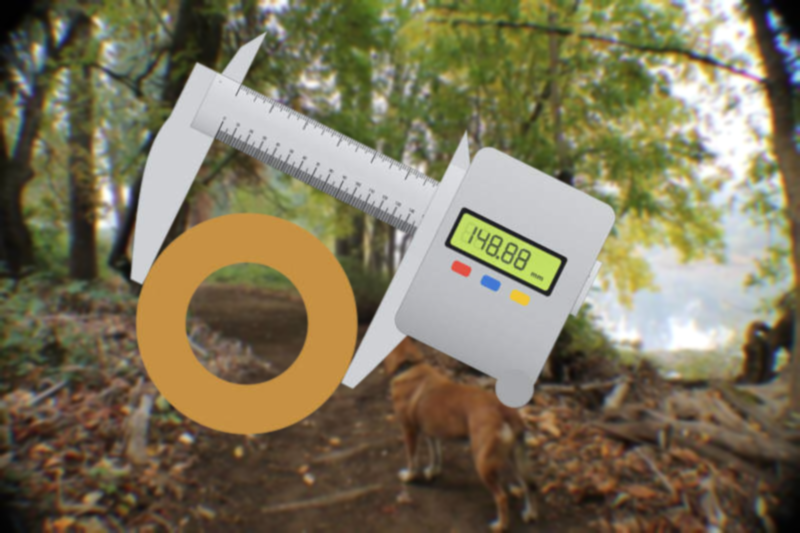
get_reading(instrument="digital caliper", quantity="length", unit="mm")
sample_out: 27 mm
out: 148.88 mm
